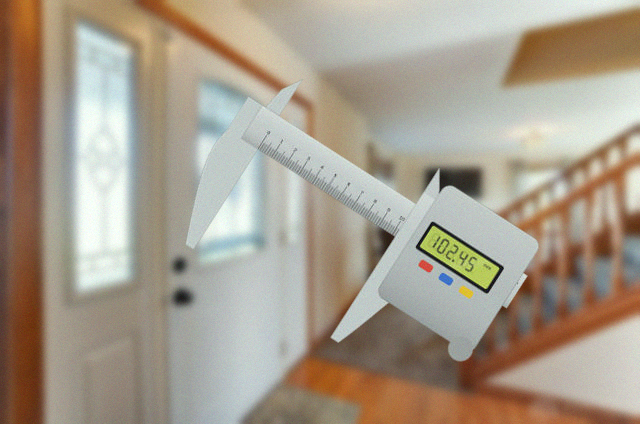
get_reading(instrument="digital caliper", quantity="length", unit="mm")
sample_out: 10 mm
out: 102.45 mm
